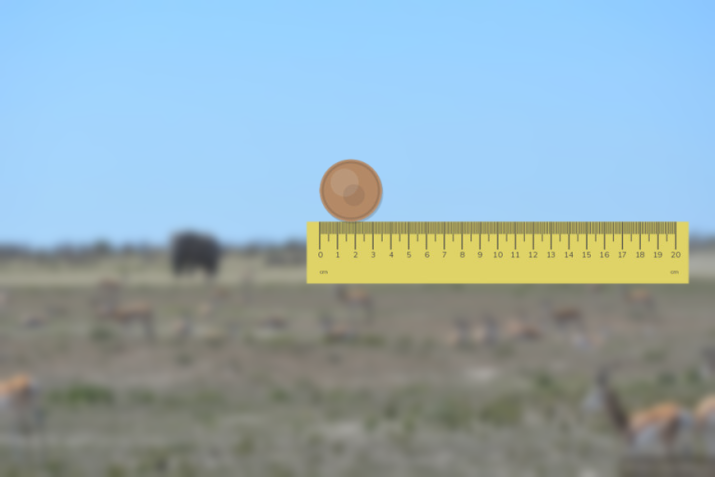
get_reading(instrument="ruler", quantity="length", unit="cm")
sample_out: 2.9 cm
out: 3.5 cm
